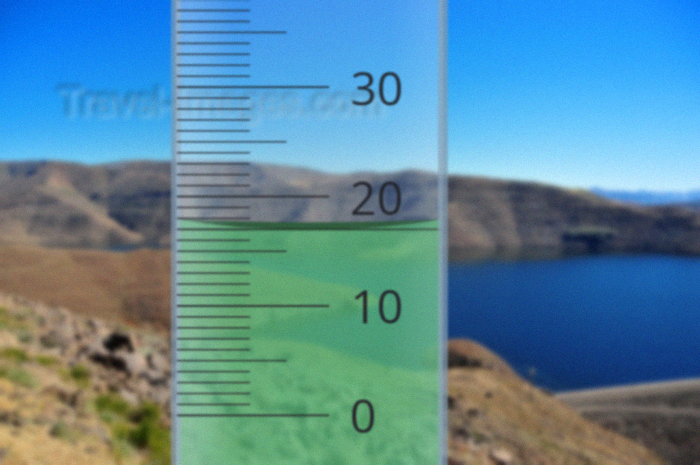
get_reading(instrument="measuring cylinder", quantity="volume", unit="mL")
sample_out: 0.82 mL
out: 17 mL
